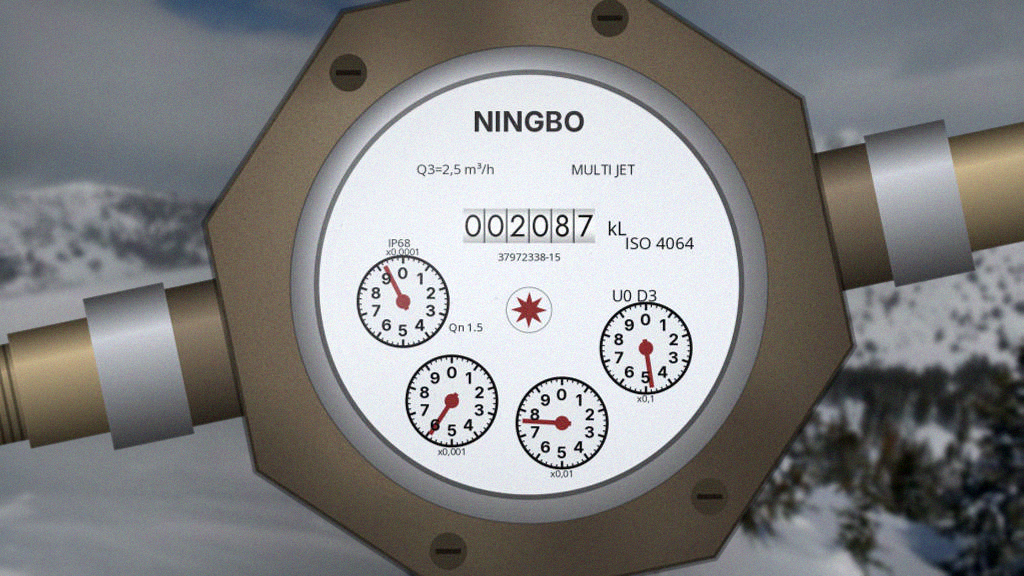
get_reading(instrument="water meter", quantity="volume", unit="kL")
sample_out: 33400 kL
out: 2087.4759 kL
